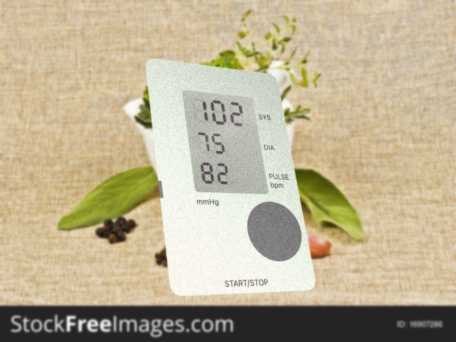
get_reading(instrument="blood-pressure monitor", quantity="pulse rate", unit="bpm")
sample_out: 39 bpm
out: 82 bpm
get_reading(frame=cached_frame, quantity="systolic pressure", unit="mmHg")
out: 102 mmHg
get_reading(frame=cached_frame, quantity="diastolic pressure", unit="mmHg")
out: 75 mmHg
